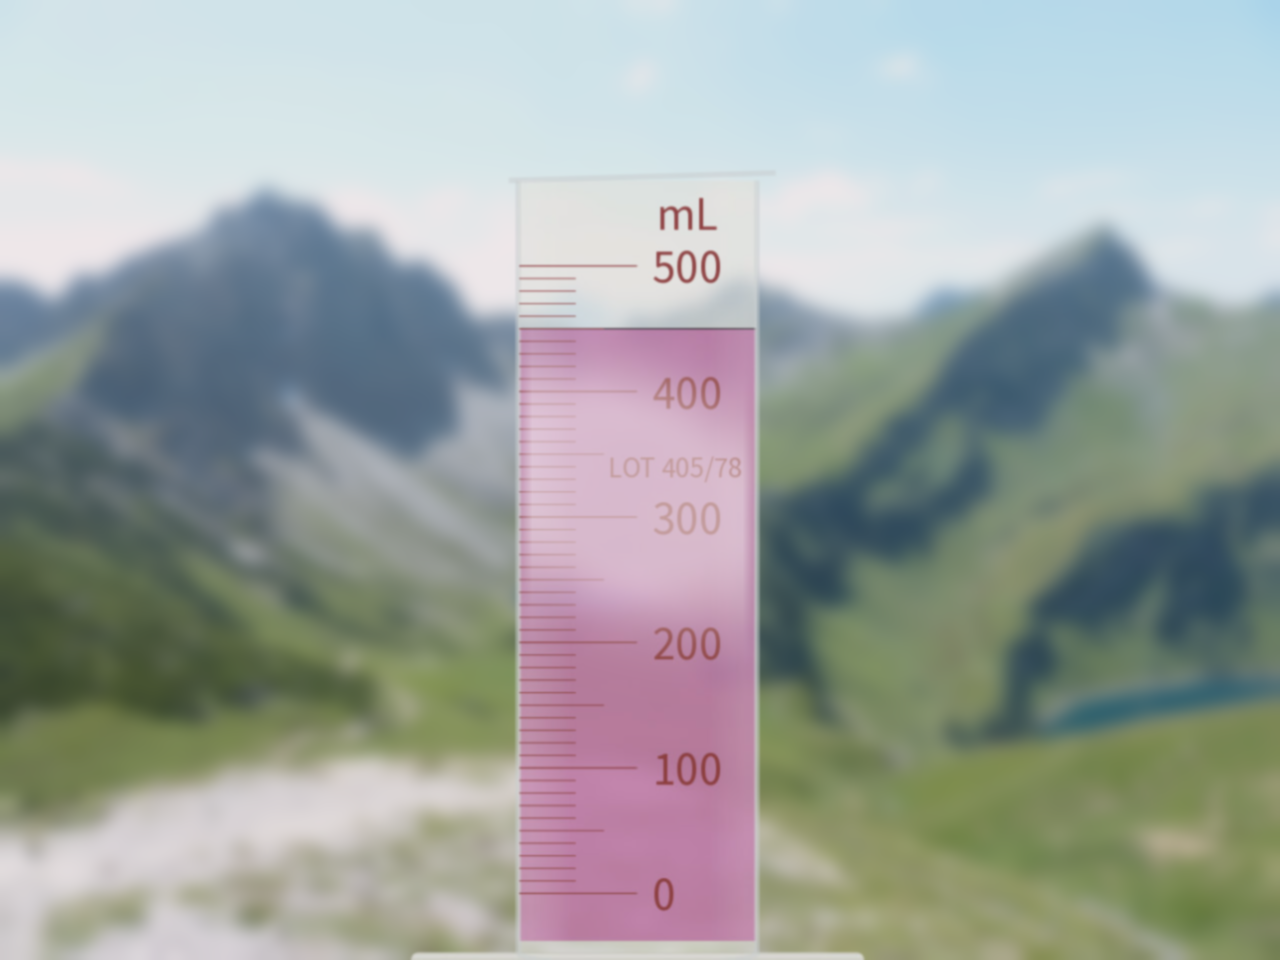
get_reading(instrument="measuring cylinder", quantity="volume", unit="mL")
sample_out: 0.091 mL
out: 450 mL
